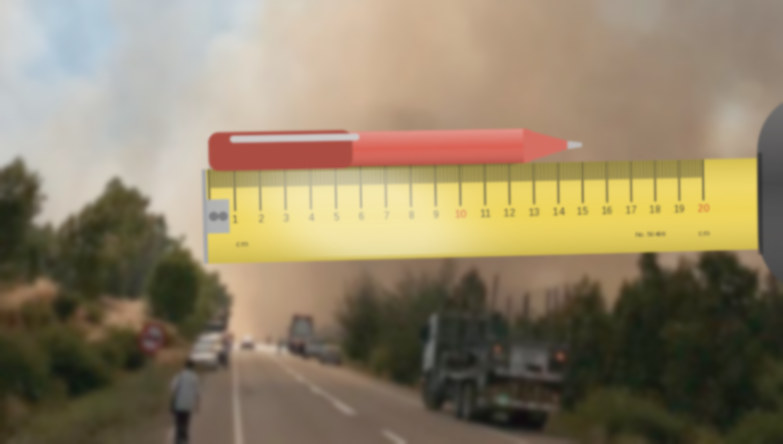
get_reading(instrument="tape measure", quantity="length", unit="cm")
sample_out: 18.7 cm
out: 15 cm
